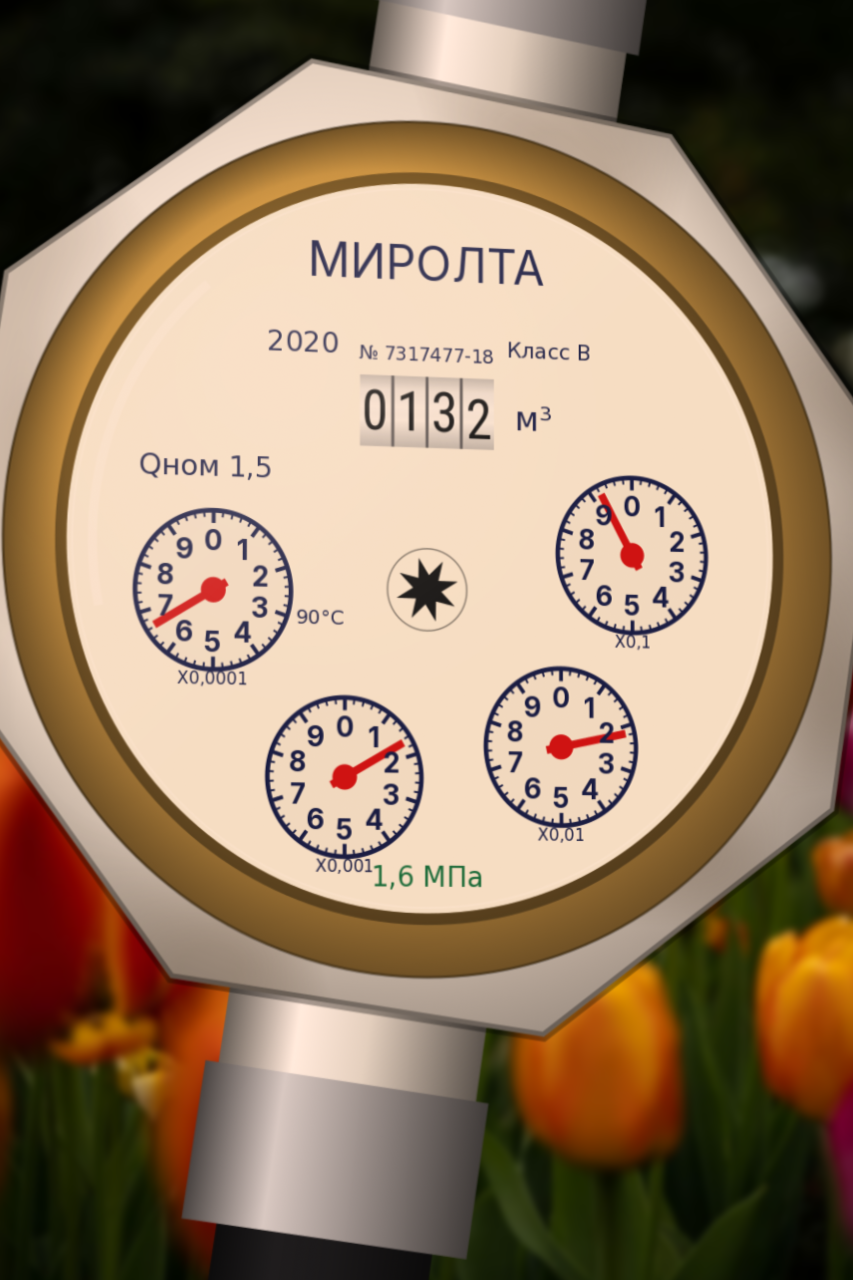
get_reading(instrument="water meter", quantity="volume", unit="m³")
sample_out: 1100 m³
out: 131.9216 m³
